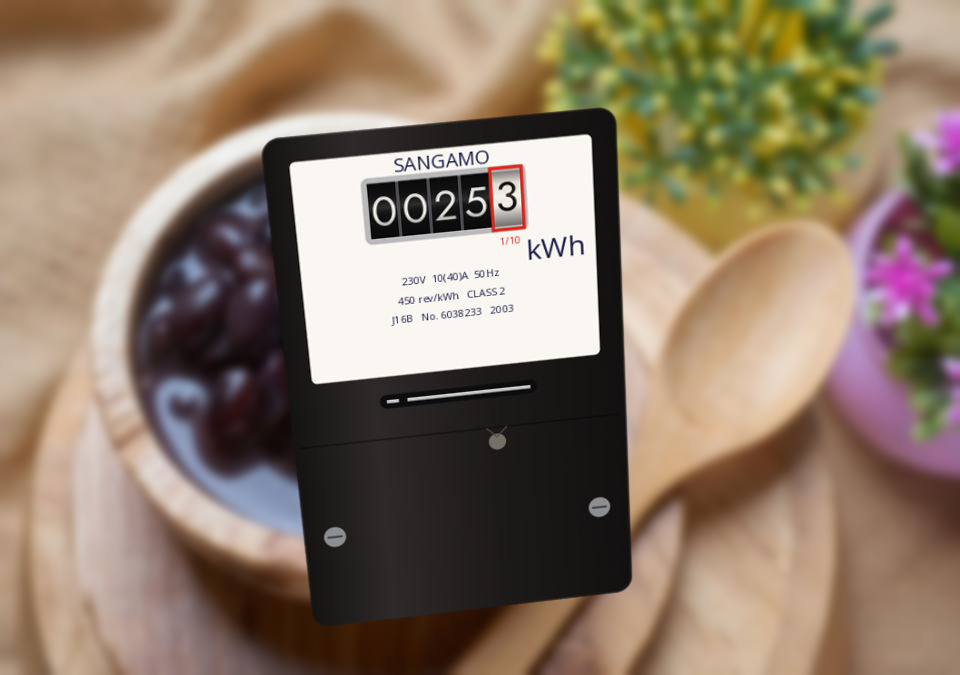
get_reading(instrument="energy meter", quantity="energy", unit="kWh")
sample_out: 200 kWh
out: 25.3 kWh
